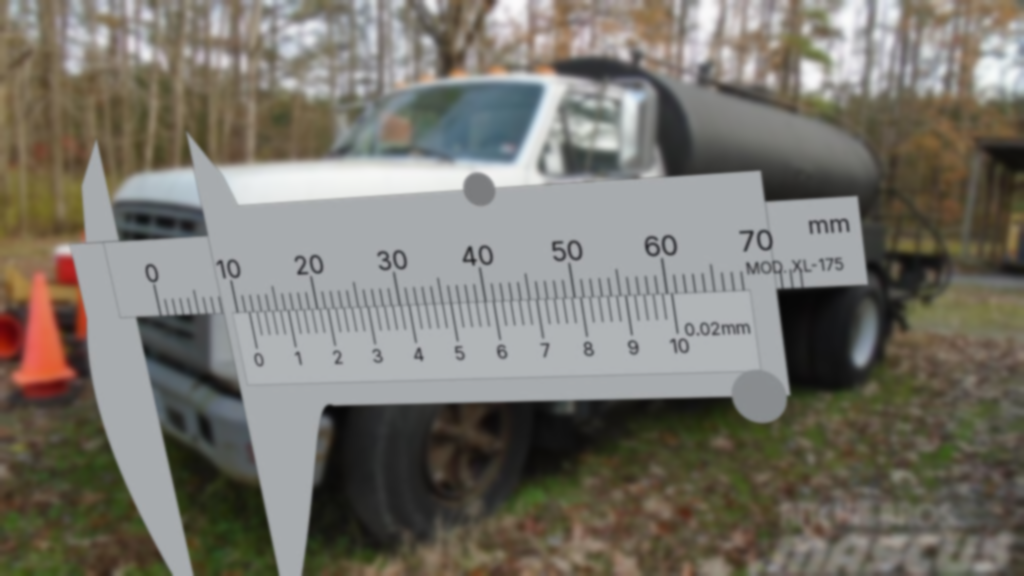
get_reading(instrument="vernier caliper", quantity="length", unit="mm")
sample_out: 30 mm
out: 11.5 mm
